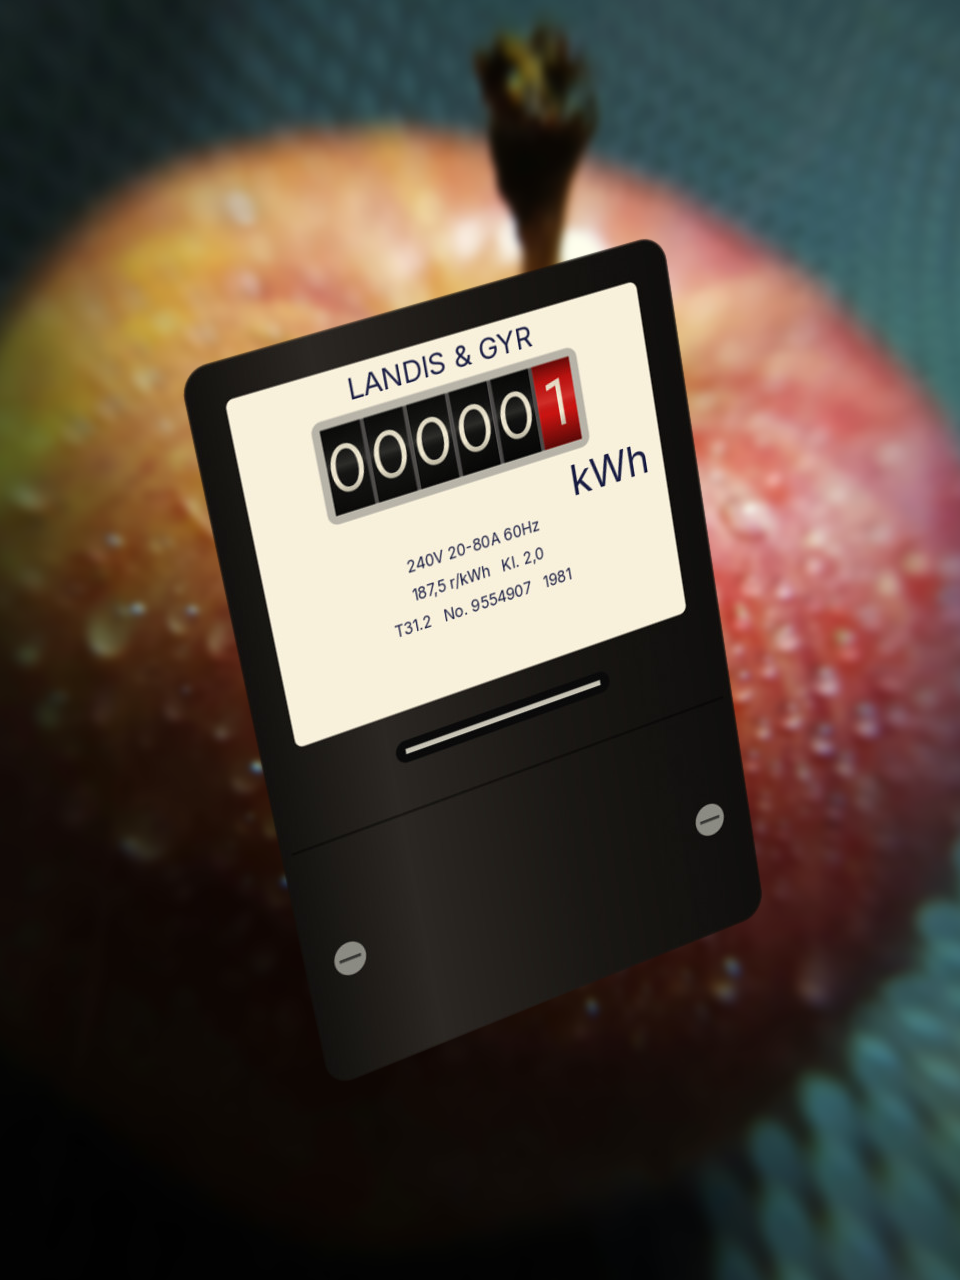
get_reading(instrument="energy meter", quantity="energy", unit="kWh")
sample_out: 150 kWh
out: 0.1 kWh
